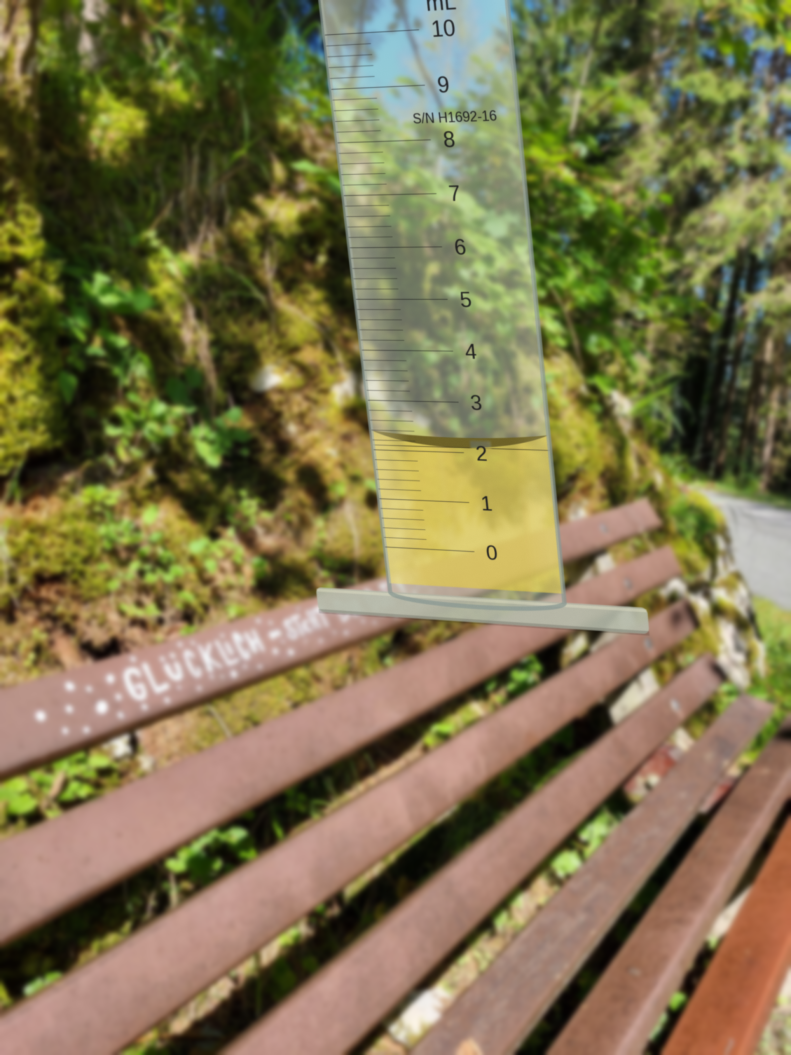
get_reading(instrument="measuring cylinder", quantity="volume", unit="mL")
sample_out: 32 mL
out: 2.1 mL
